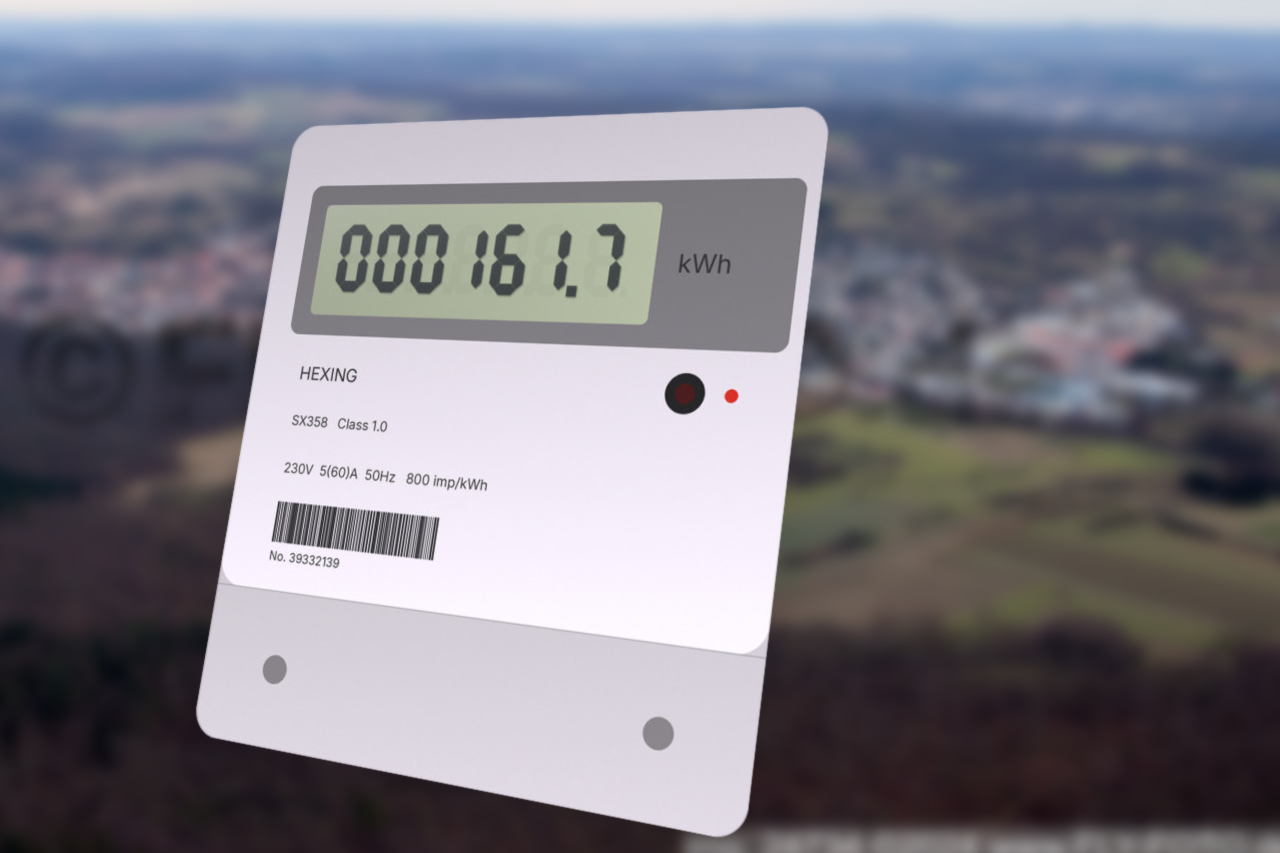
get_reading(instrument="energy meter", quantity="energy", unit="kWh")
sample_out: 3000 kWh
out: 161.7 kWh
